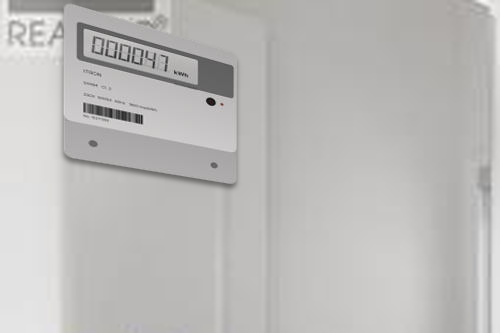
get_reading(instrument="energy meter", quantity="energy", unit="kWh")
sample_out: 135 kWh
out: 47 kWh
